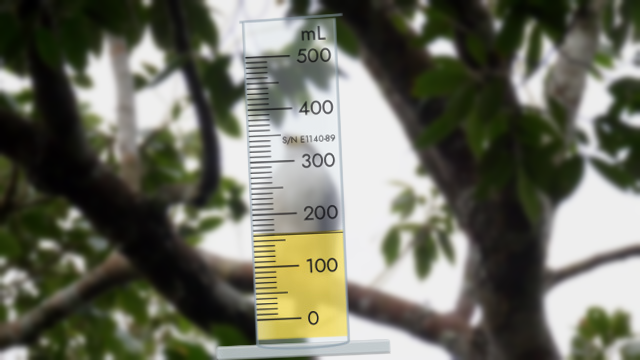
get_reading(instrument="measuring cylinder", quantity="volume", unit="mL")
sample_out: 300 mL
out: 160 mL
